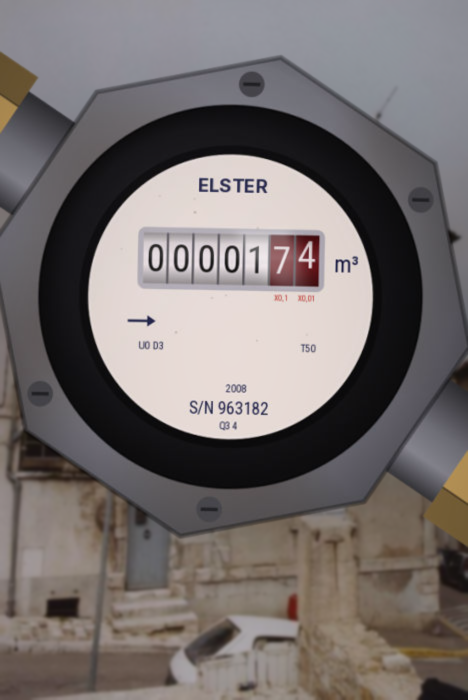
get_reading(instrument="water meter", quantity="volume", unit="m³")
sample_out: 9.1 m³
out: 1.74 m³
